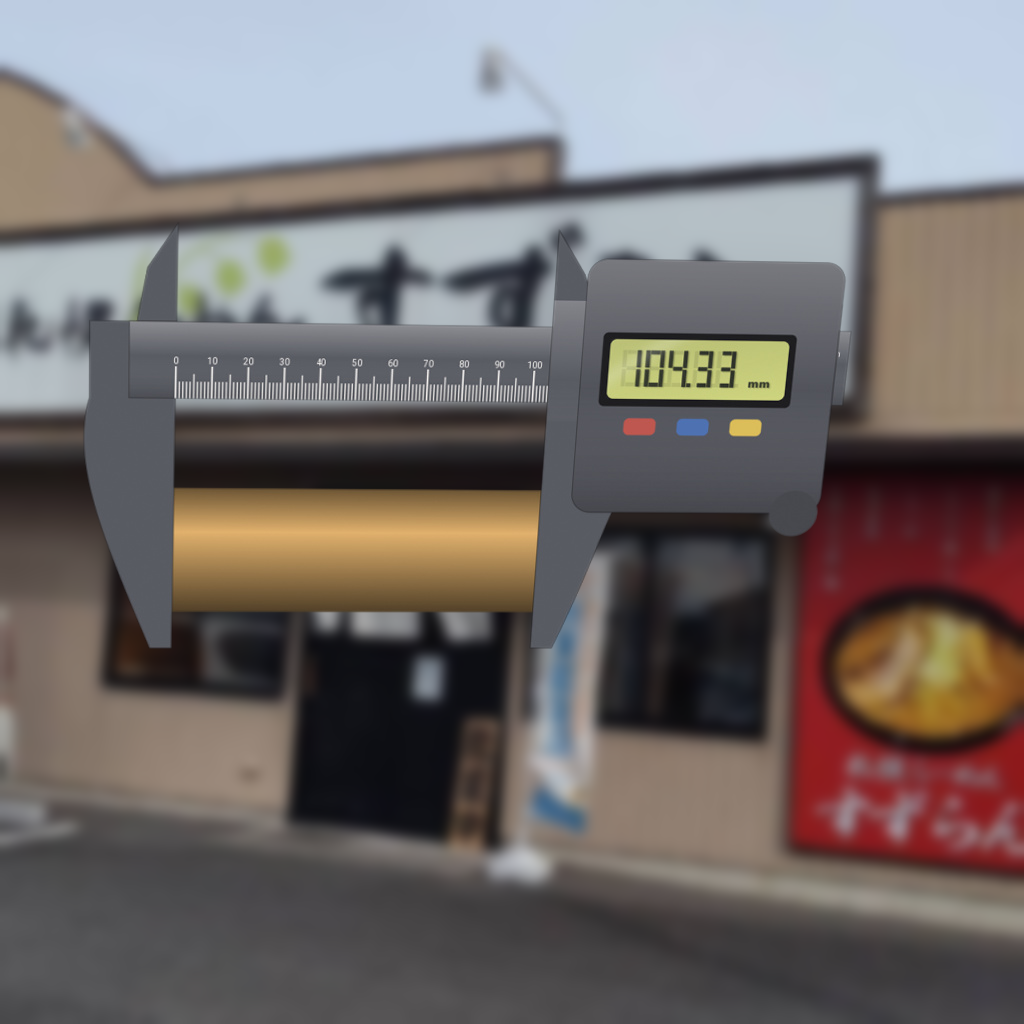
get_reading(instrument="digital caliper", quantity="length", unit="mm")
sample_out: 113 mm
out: 104.33 mm
